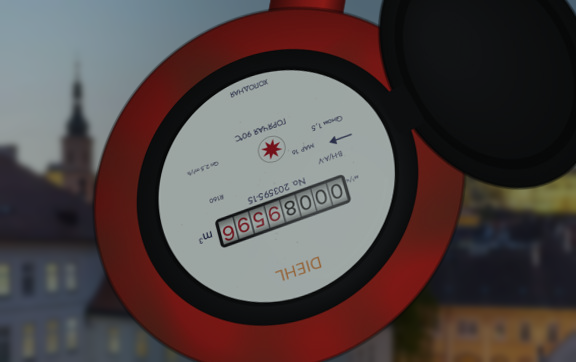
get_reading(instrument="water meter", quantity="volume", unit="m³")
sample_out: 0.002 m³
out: 8.9596 m³
